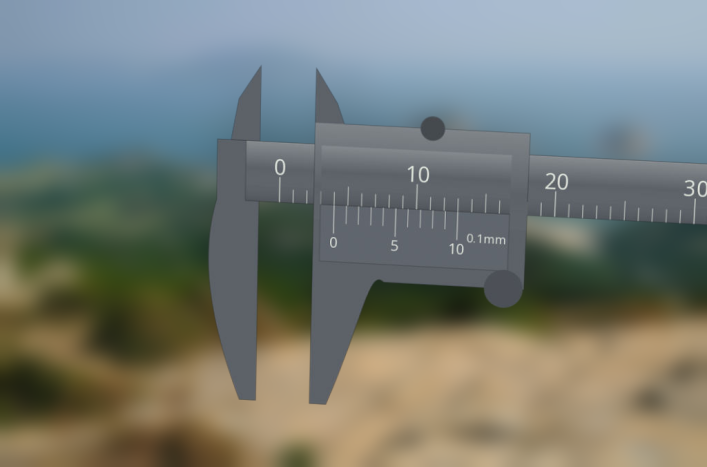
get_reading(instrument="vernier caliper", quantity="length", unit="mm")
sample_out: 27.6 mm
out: 4.0 mm
